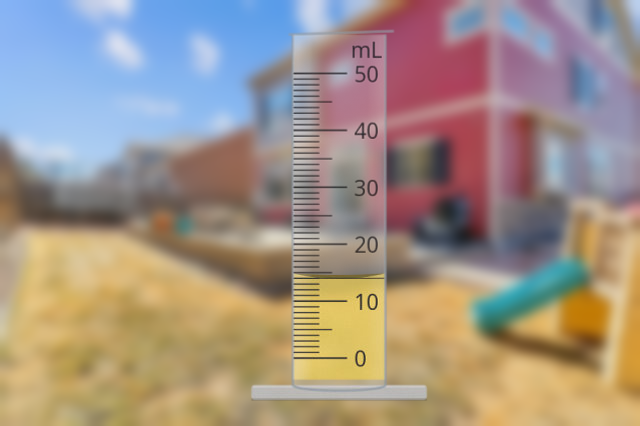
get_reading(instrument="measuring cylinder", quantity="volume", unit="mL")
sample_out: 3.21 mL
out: 14 mL
